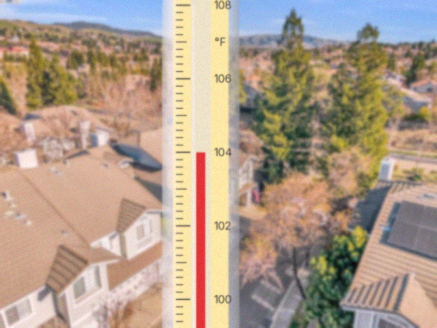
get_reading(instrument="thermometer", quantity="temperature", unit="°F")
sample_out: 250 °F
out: 104 °F
